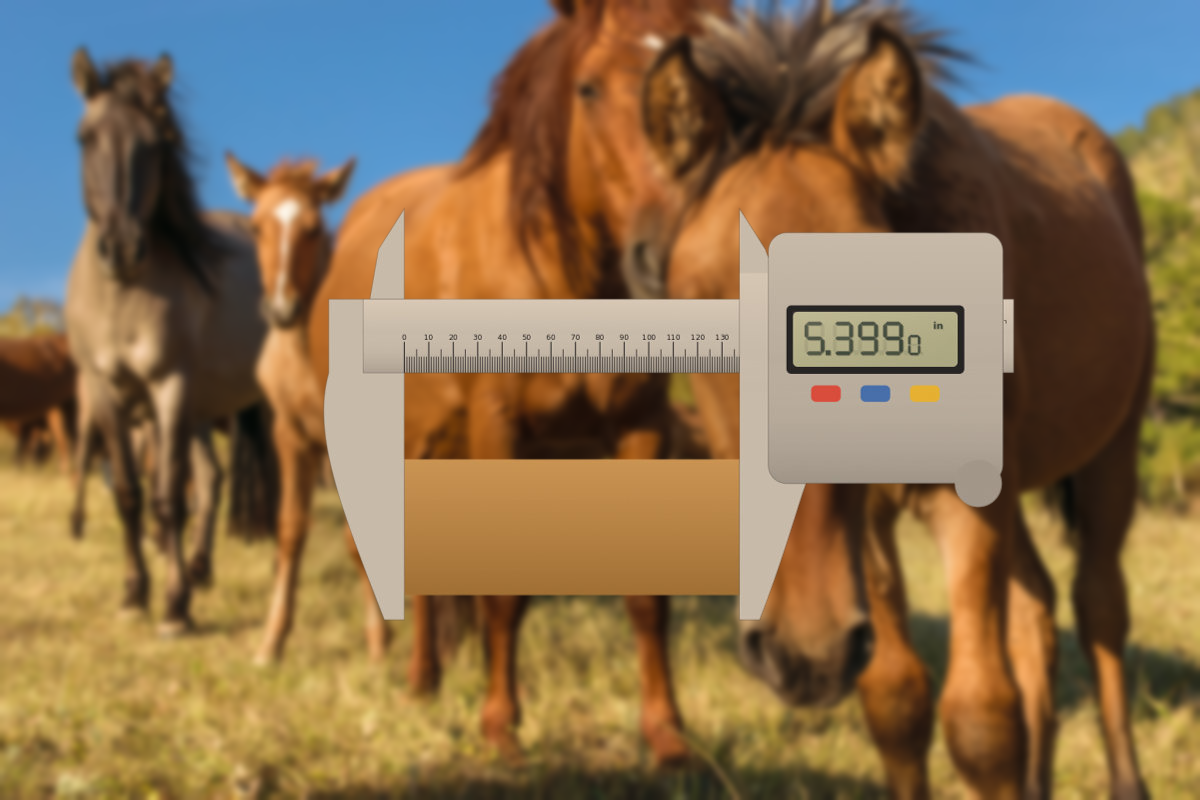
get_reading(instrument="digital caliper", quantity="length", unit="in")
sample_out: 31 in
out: 5.3990 in
